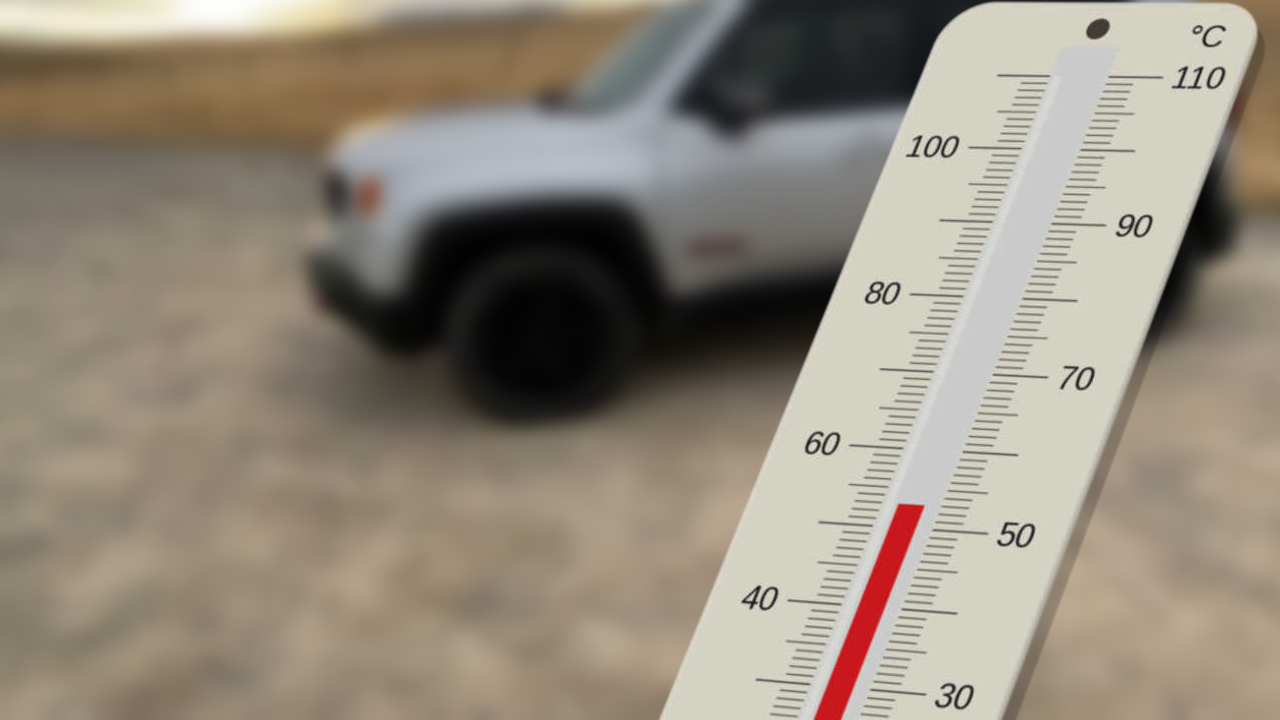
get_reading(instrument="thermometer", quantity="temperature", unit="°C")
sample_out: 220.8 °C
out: 53 °C
